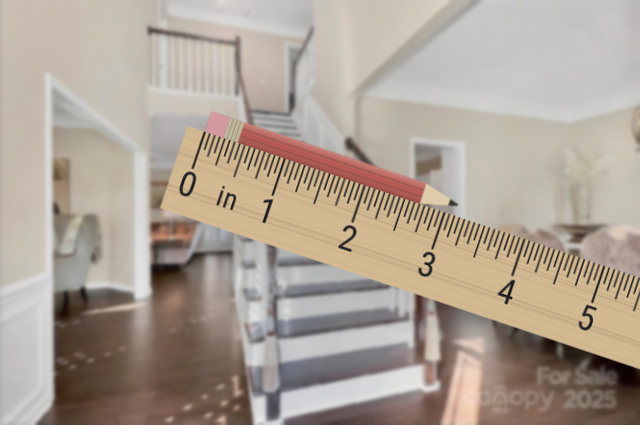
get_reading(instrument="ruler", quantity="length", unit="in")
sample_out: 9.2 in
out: 3.125 in
